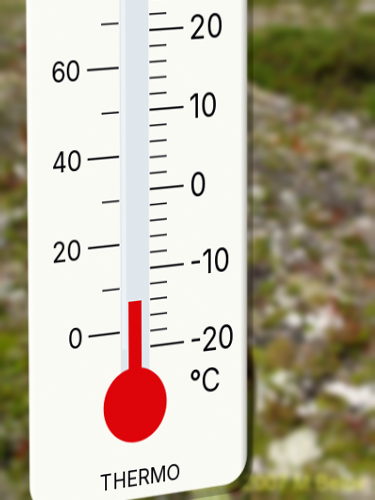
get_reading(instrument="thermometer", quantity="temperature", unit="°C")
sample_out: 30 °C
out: -14 °C
